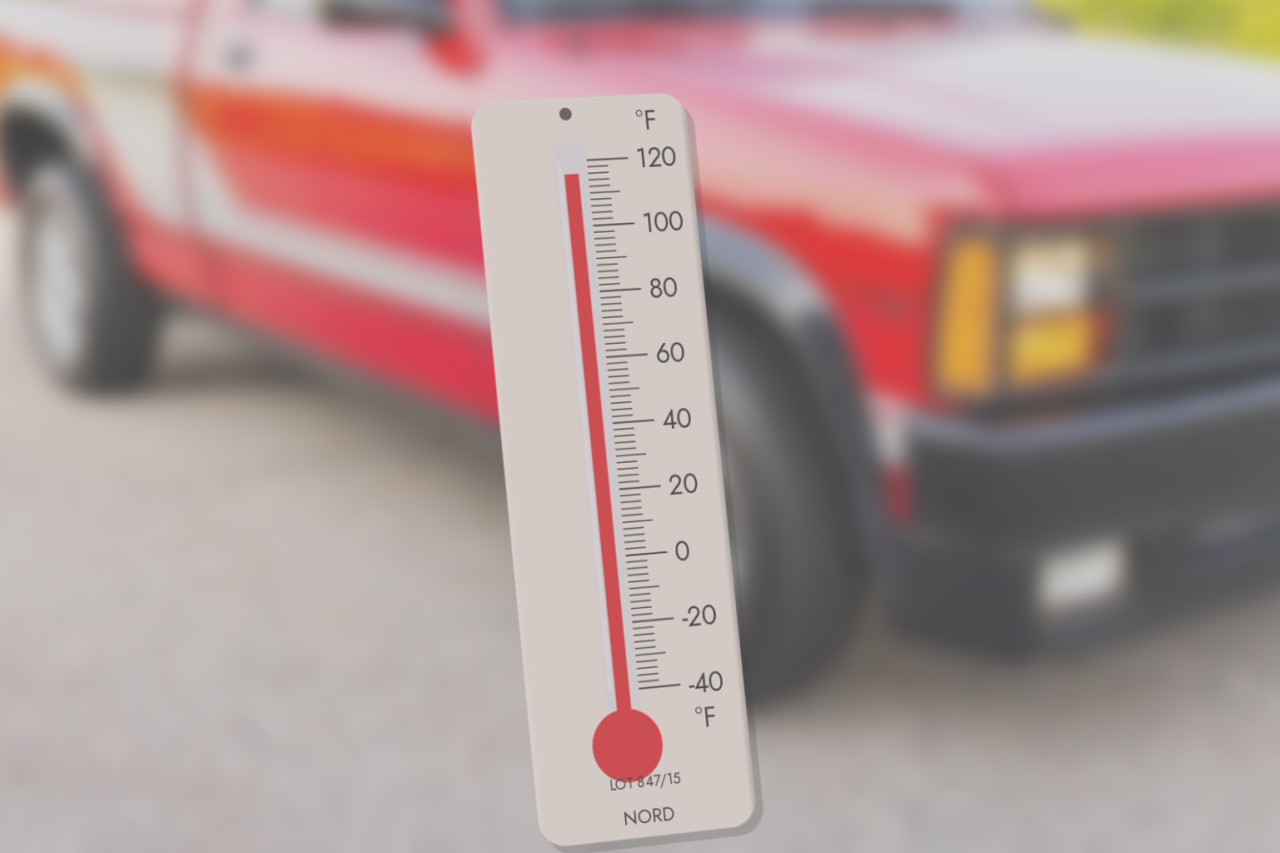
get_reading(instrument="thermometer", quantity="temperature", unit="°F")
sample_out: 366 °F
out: 116 °F
